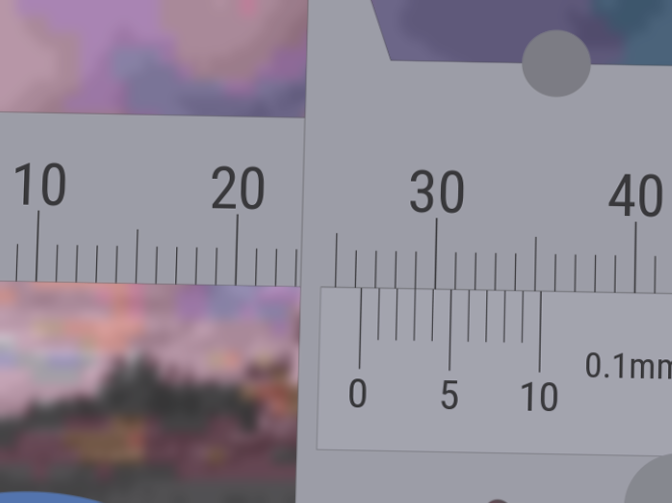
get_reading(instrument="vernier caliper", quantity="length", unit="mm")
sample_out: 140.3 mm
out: 26.3 mm
